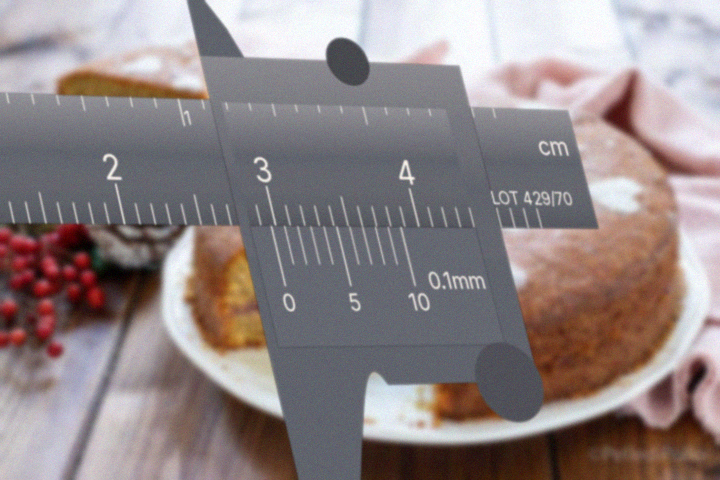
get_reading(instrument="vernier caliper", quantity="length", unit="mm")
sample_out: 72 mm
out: 29.7 mm
